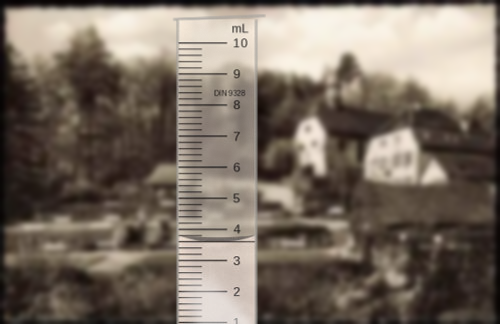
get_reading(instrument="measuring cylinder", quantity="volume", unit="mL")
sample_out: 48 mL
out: 3.6 mL
